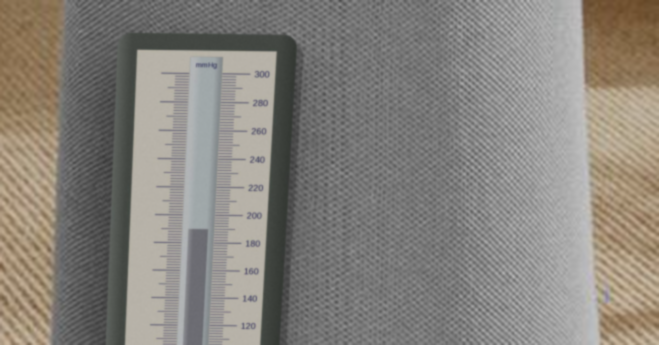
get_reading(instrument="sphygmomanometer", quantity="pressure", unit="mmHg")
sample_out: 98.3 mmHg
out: 190 mmHg
